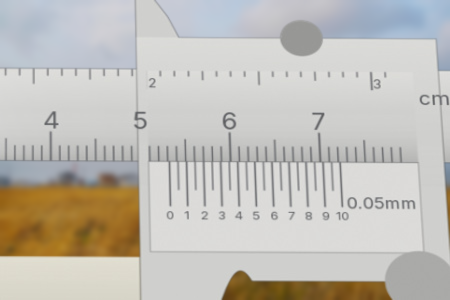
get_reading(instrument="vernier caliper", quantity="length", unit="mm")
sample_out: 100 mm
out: 53.2 mm
